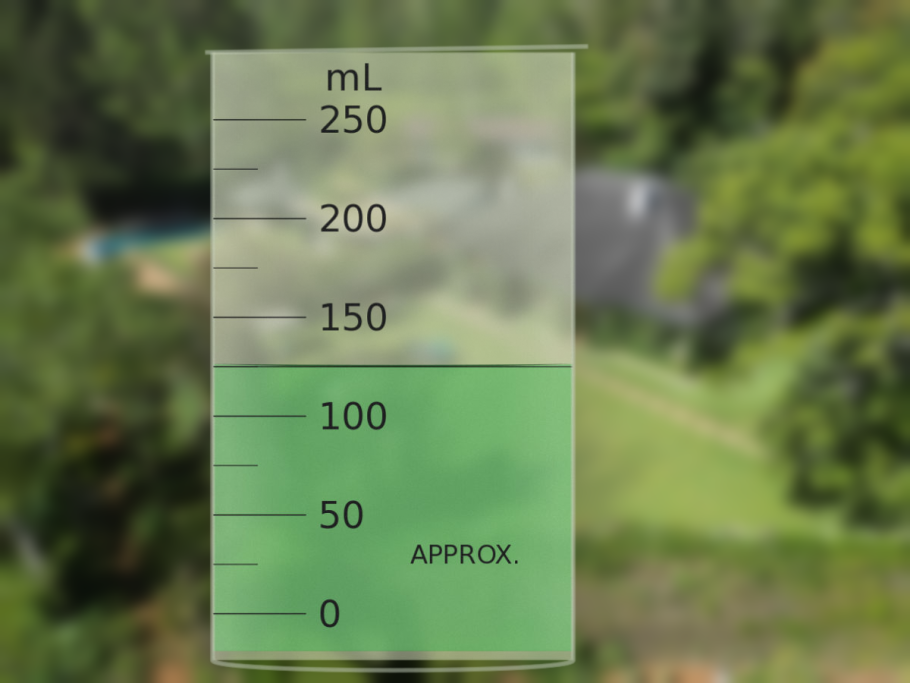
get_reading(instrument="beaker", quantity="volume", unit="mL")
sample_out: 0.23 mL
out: 125 mL
